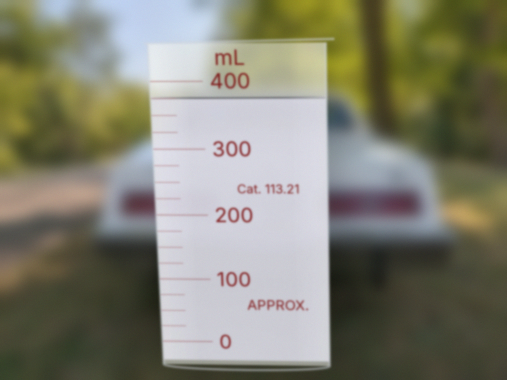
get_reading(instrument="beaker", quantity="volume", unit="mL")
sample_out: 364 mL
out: 375 mL
